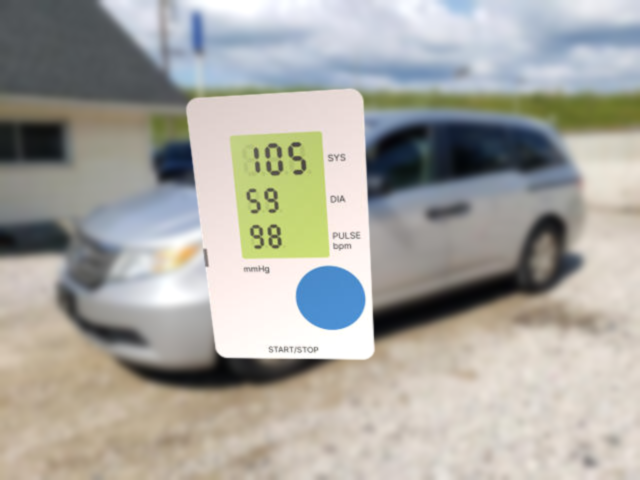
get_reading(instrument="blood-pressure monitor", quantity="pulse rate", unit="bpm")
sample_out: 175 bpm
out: 98 bpm
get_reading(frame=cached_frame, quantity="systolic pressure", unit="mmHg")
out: 105 mmHg
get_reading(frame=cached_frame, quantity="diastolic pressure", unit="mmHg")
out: 59 mmHg
